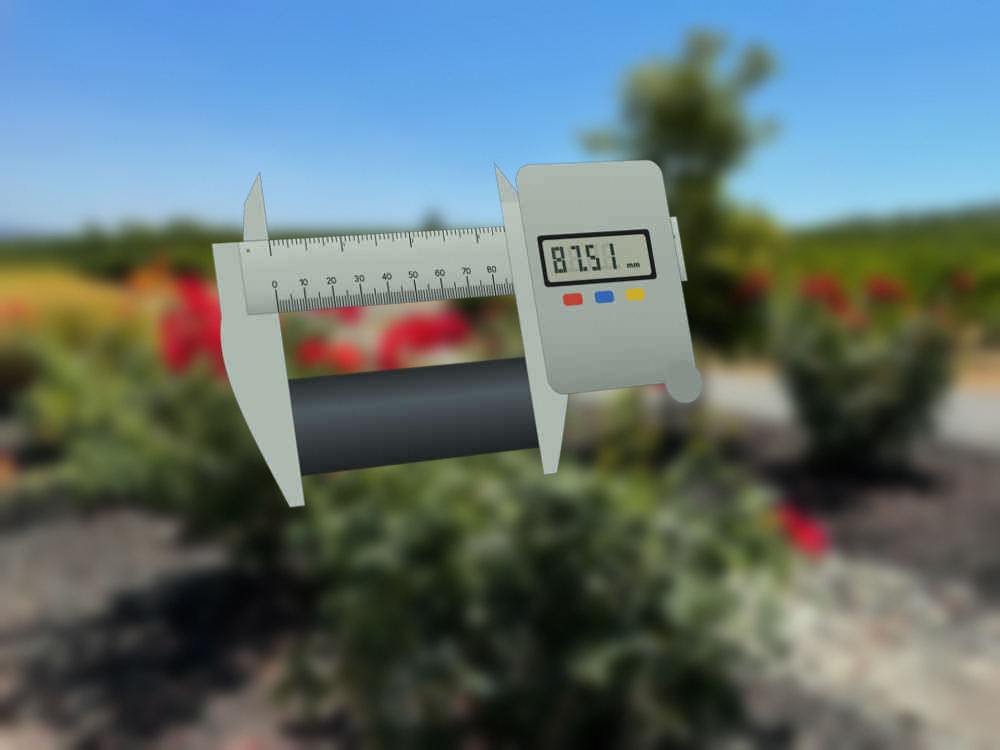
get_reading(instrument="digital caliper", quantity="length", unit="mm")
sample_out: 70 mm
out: 87.51 mm
